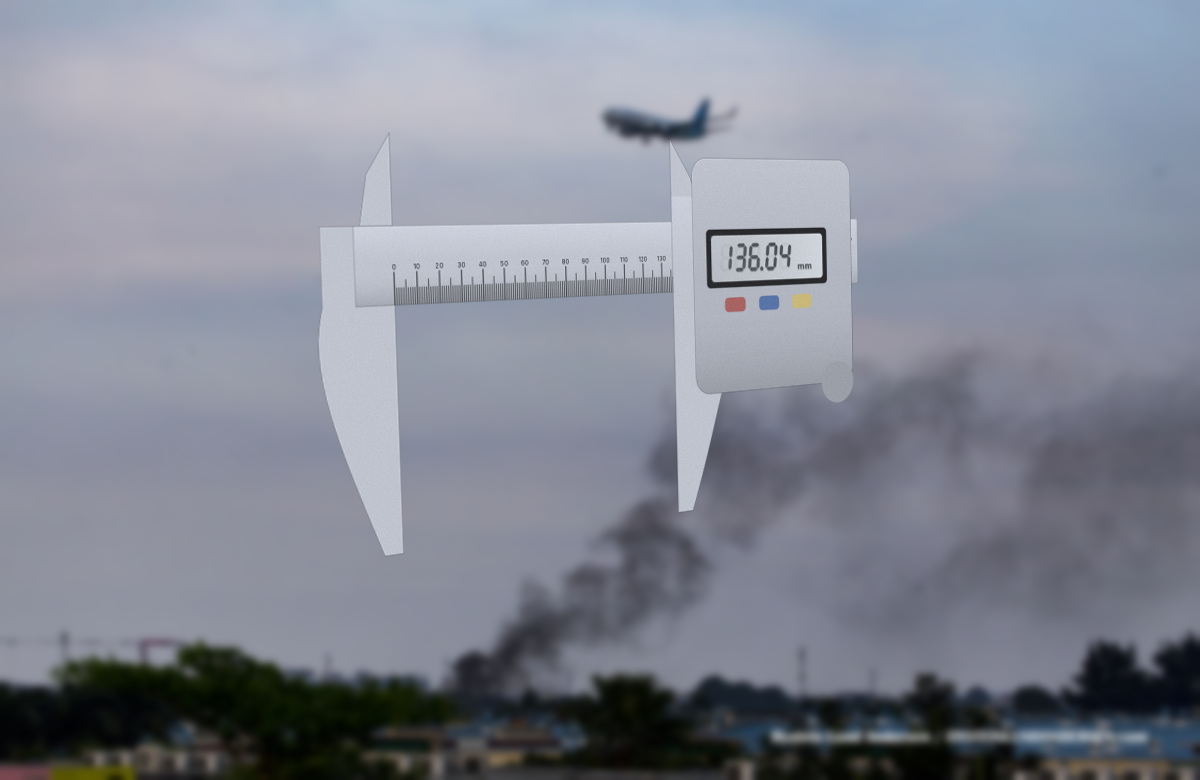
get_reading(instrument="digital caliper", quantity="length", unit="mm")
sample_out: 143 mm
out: 136.04 mm
